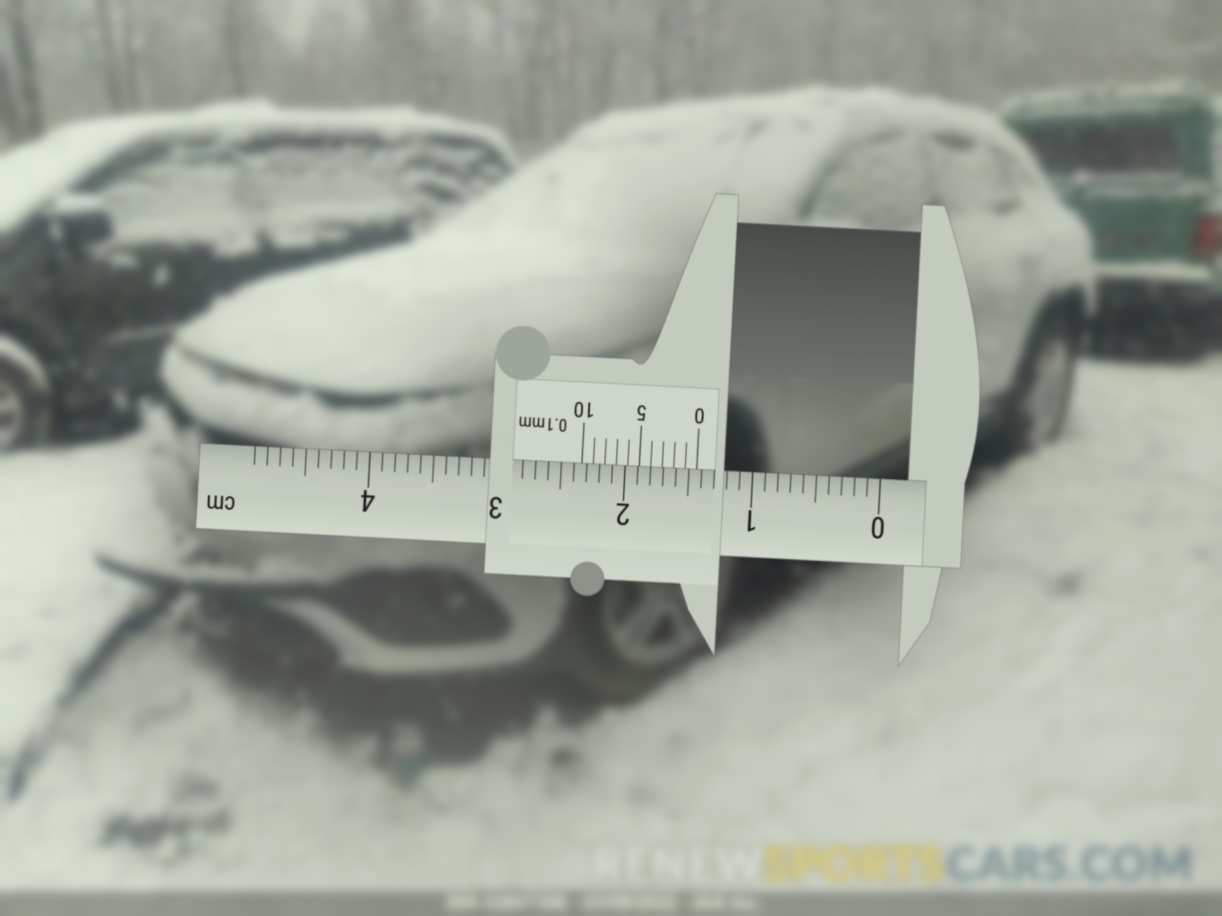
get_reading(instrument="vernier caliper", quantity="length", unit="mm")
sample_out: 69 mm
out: 14.4 mm
